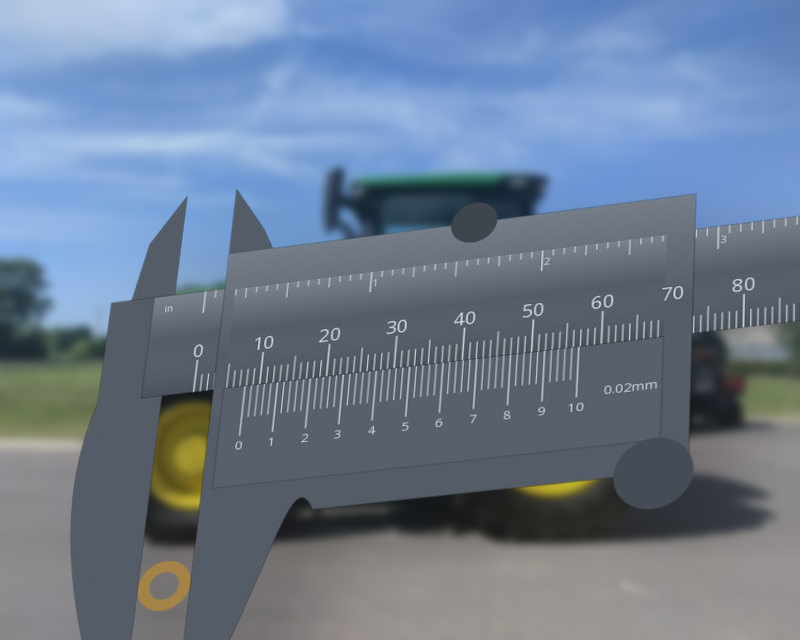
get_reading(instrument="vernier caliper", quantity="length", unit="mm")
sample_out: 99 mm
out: 7.8 mm
